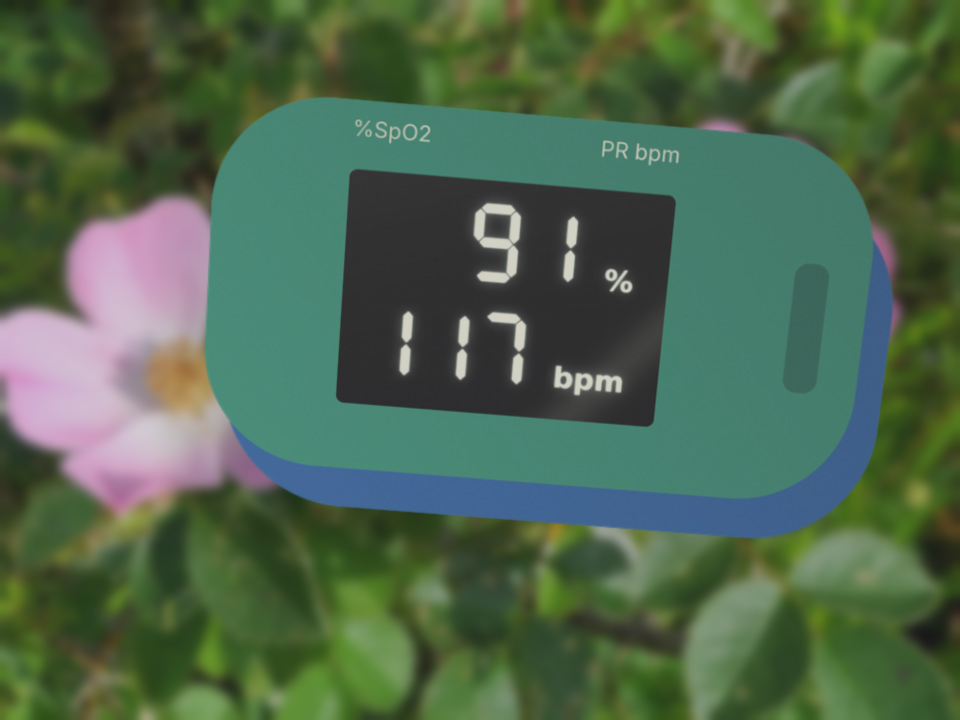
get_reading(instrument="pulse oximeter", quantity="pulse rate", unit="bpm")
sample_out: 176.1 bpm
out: 117 bpm
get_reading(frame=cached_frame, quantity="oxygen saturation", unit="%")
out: 91 %
